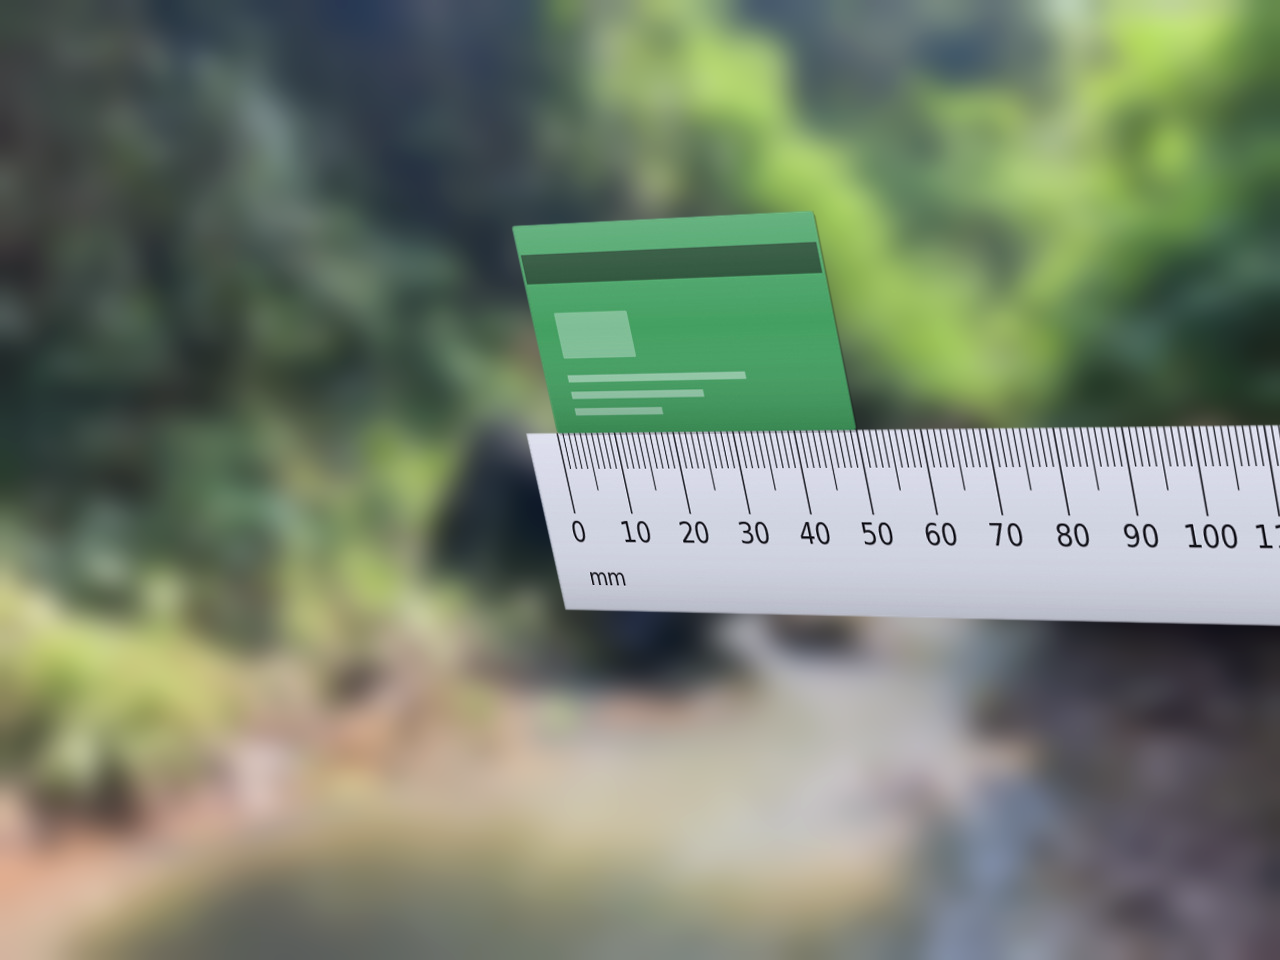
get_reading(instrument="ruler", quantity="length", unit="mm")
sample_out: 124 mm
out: 50 mm
